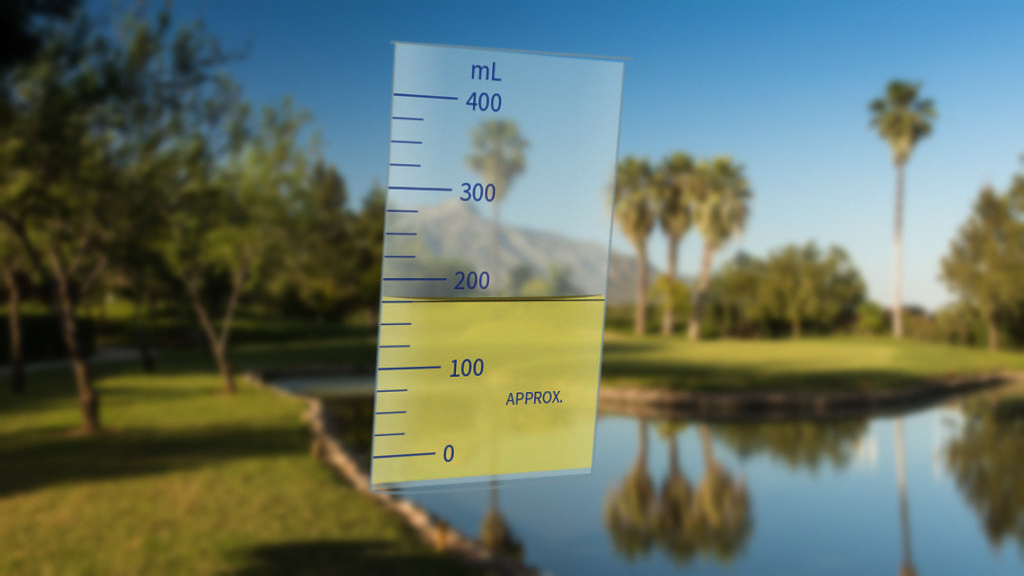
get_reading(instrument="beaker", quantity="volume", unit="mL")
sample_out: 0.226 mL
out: 175 mL
